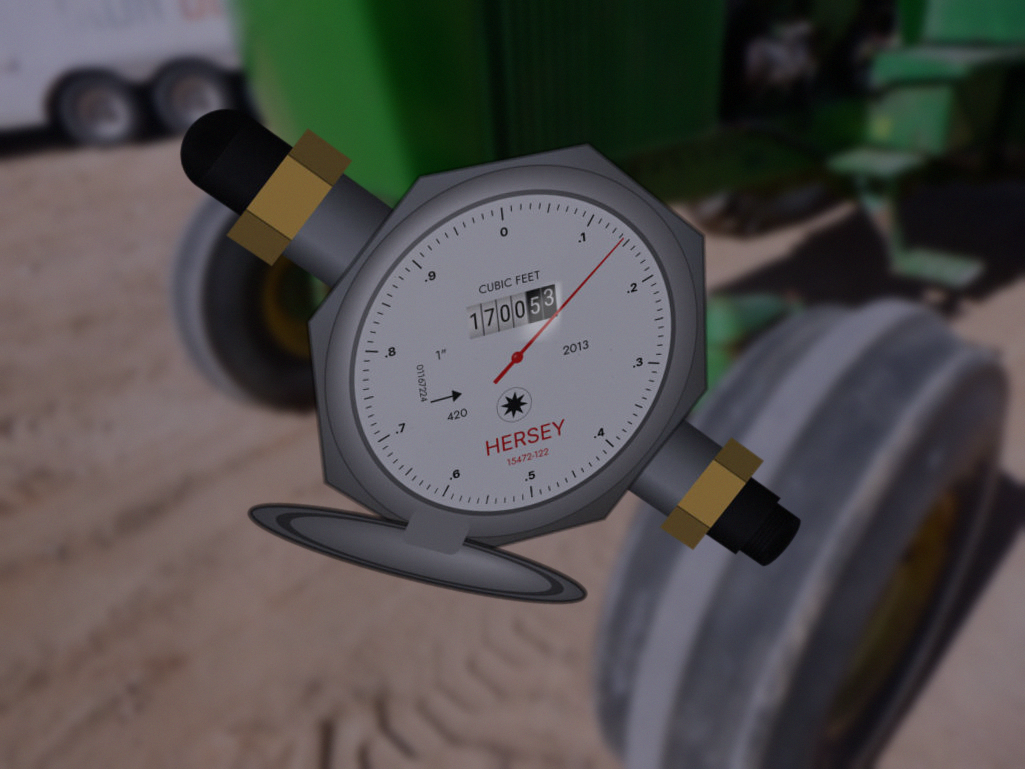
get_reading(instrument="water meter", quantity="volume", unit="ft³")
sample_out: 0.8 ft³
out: 170053.14 ft³
